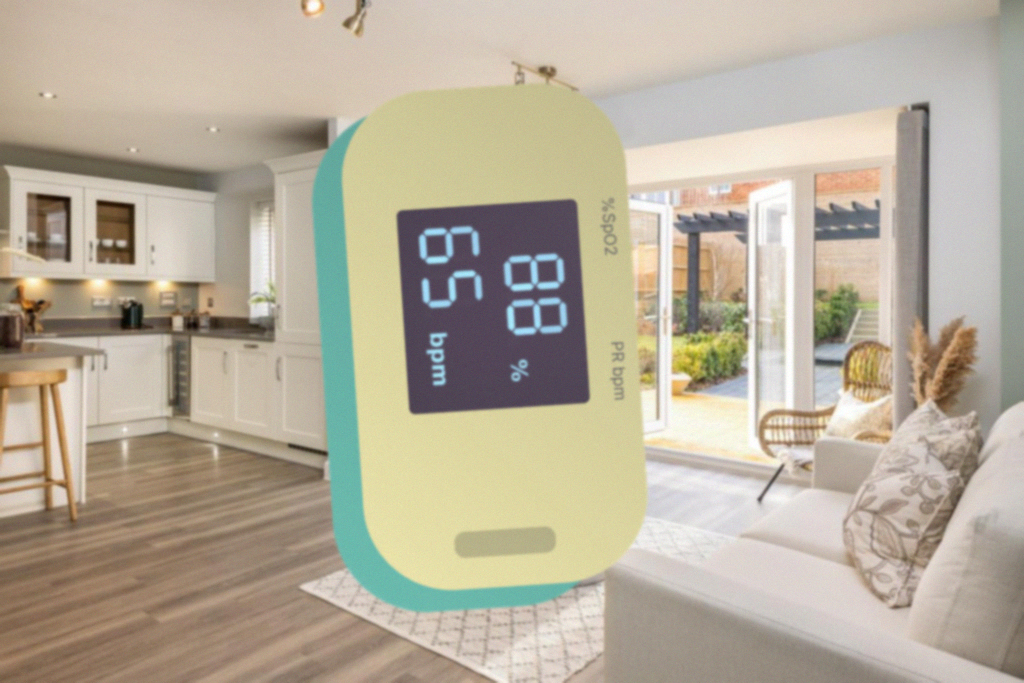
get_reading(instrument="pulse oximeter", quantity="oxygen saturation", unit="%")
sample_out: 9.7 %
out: 88 %
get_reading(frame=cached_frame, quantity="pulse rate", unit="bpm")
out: 65 bpm
